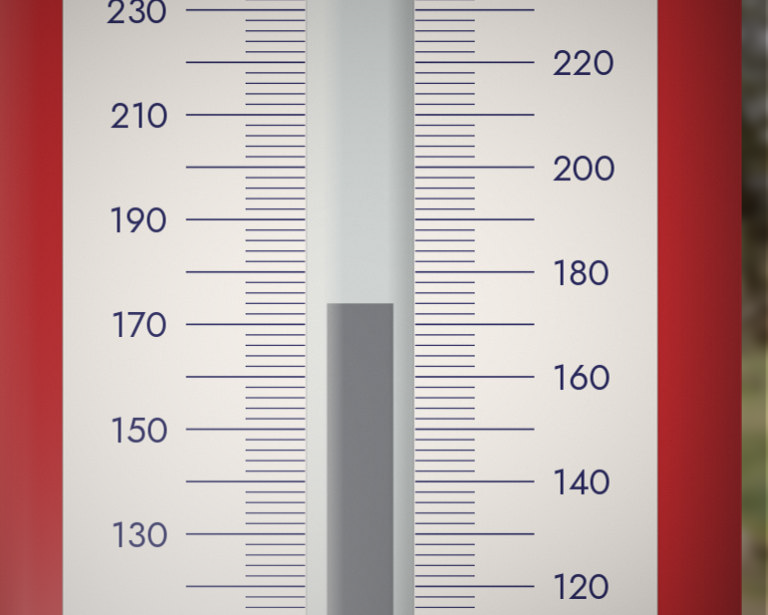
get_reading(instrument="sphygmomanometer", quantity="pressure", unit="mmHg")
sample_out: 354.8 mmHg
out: 174 mmHg
